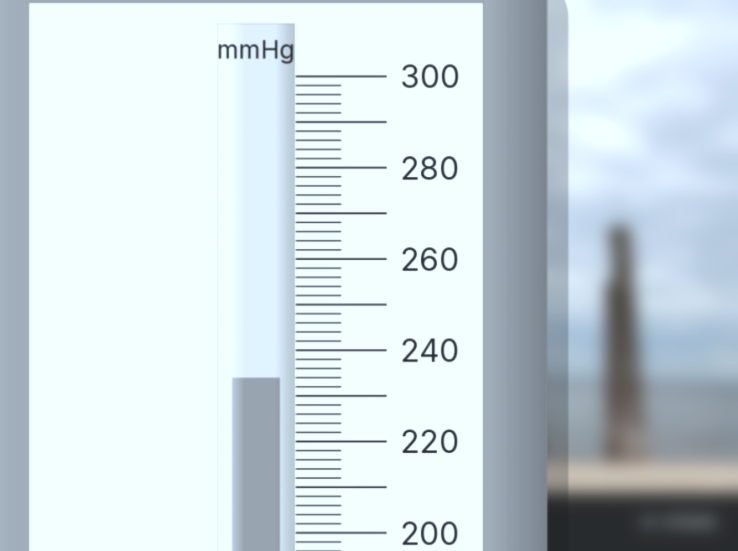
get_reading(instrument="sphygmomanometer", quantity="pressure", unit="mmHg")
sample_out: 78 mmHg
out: 234 mmHg
